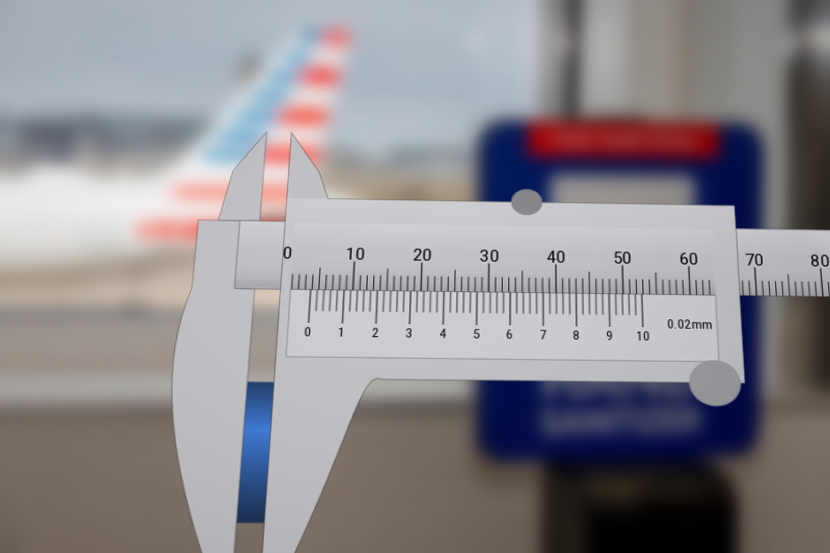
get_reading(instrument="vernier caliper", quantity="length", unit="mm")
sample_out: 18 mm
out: 3.8 mm
